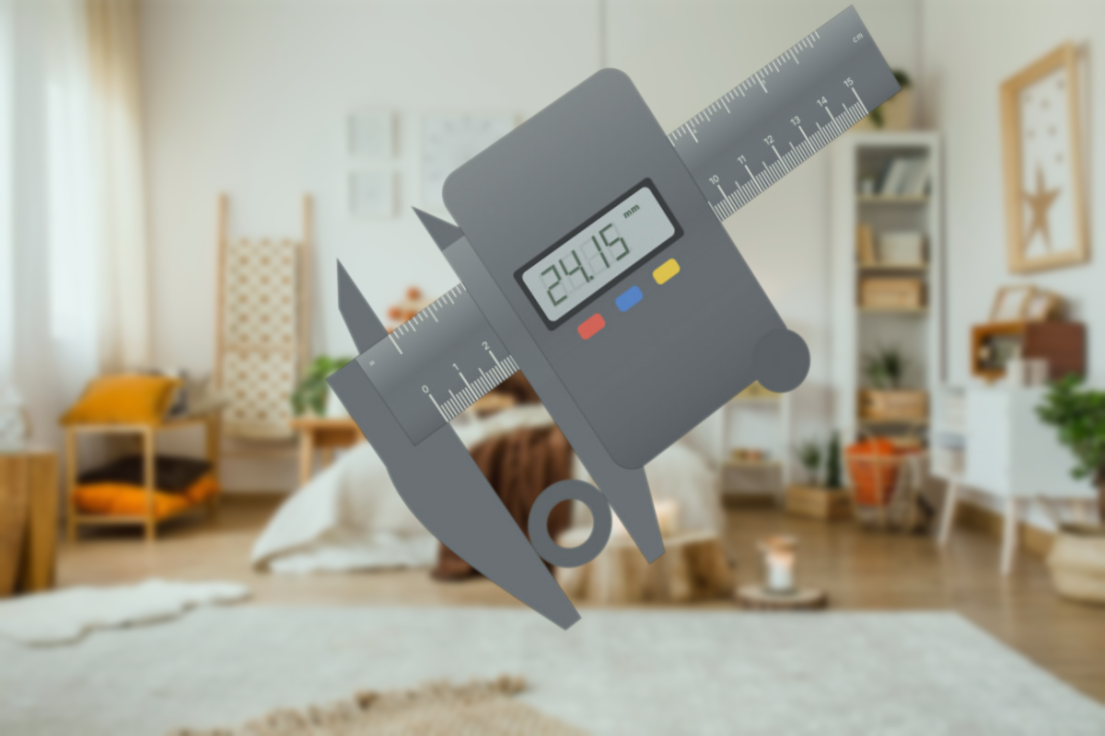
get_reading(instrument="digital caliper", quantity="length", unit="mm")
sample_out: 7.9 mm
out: 24.15 mm
